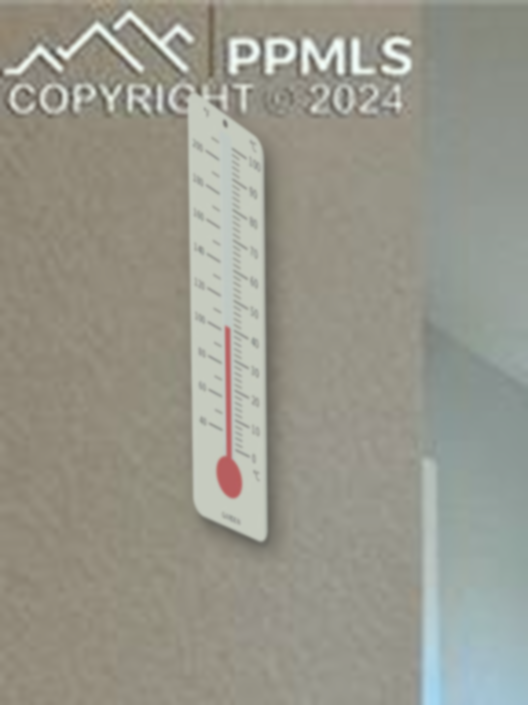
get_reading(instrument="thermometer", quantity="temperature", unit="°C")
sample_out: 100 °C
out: 40 °C
